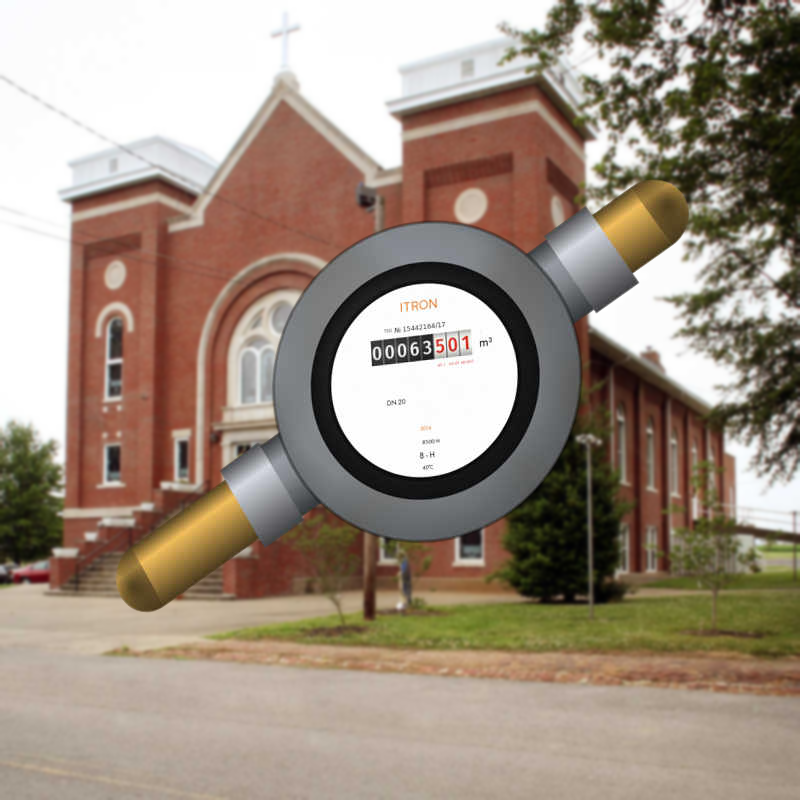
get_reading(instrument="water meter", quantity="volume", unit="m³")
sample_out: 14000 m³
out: 63.501 m³
